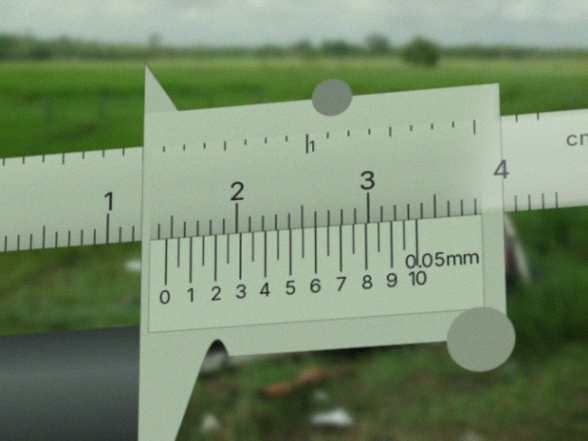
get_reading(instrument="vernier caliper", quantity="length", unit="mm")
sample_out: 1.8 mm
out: 14.6 mm
